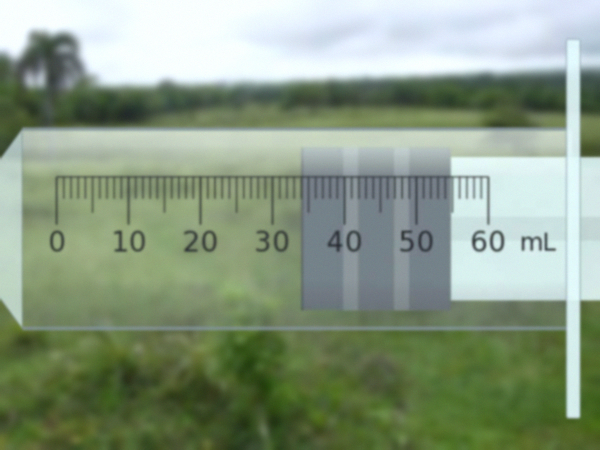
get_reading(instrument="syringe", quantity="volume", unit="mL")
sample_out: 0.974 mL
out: 34 mL
